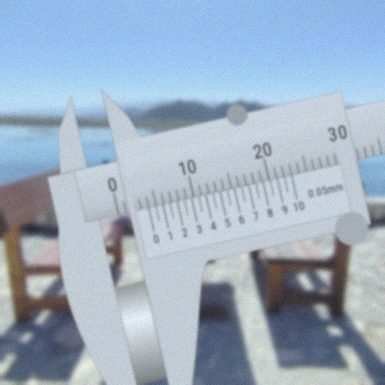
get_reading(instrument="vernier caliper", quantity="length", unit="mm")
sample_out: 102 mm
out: 4.0 mm
